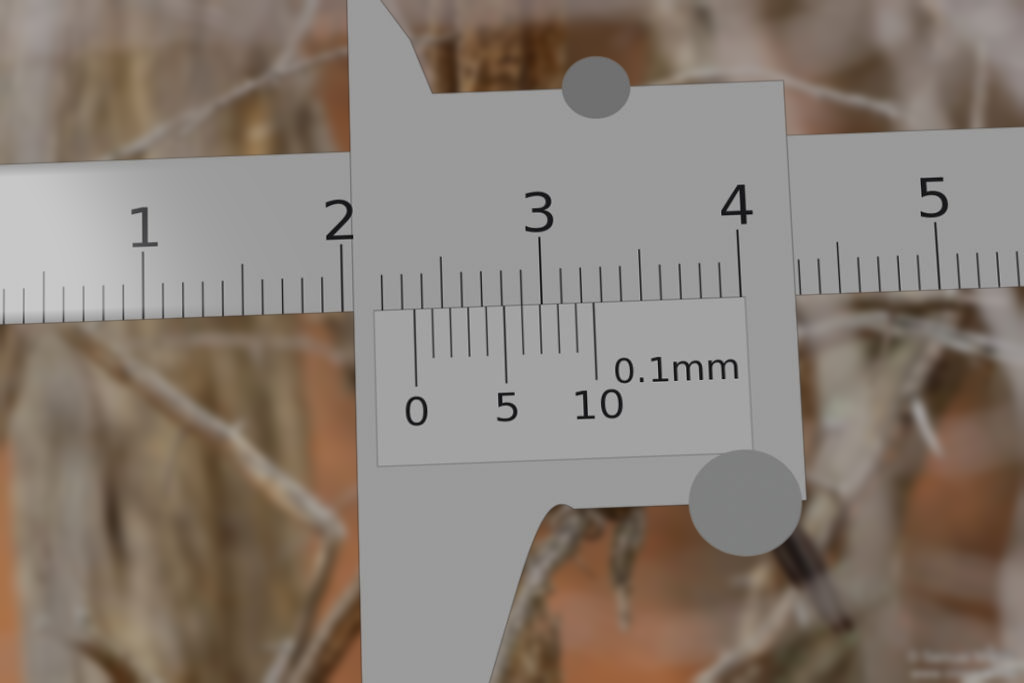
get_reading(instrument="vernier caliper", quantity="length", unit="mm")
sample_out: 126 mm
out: 23.6 mm
